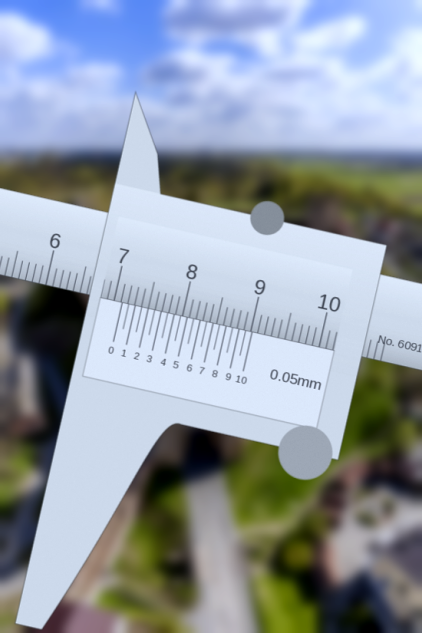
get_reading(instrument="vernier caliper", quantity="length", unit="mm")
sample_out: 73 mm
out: 71.2 mm
